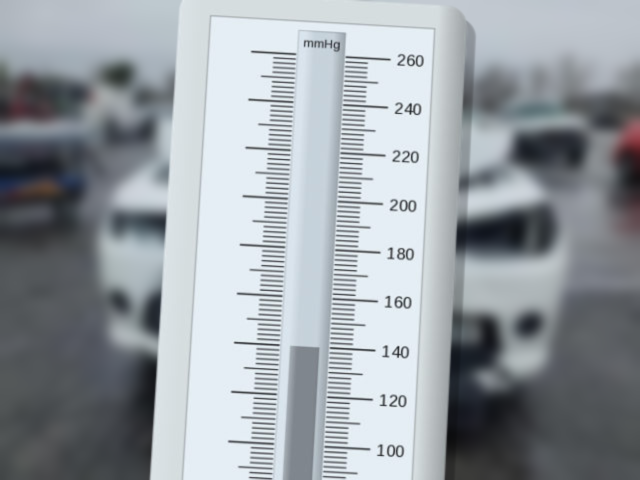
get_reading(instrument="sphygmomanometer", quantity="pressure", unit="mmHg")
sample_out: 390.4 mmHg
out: 140 mmHg
